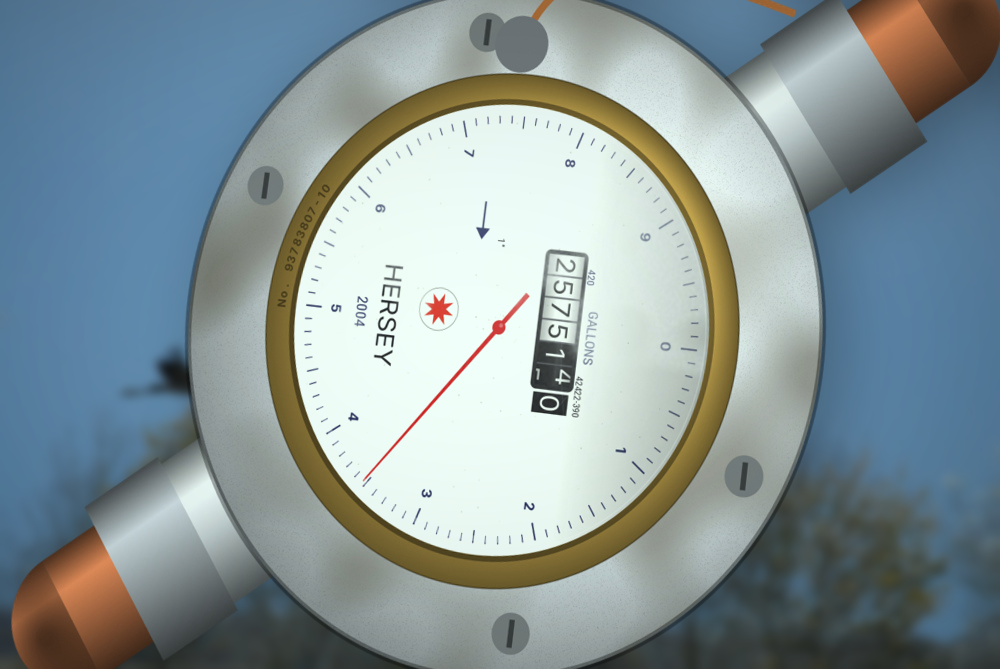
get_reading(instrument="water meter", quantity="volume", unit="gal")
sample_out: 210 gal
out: 2575143.5 gal
